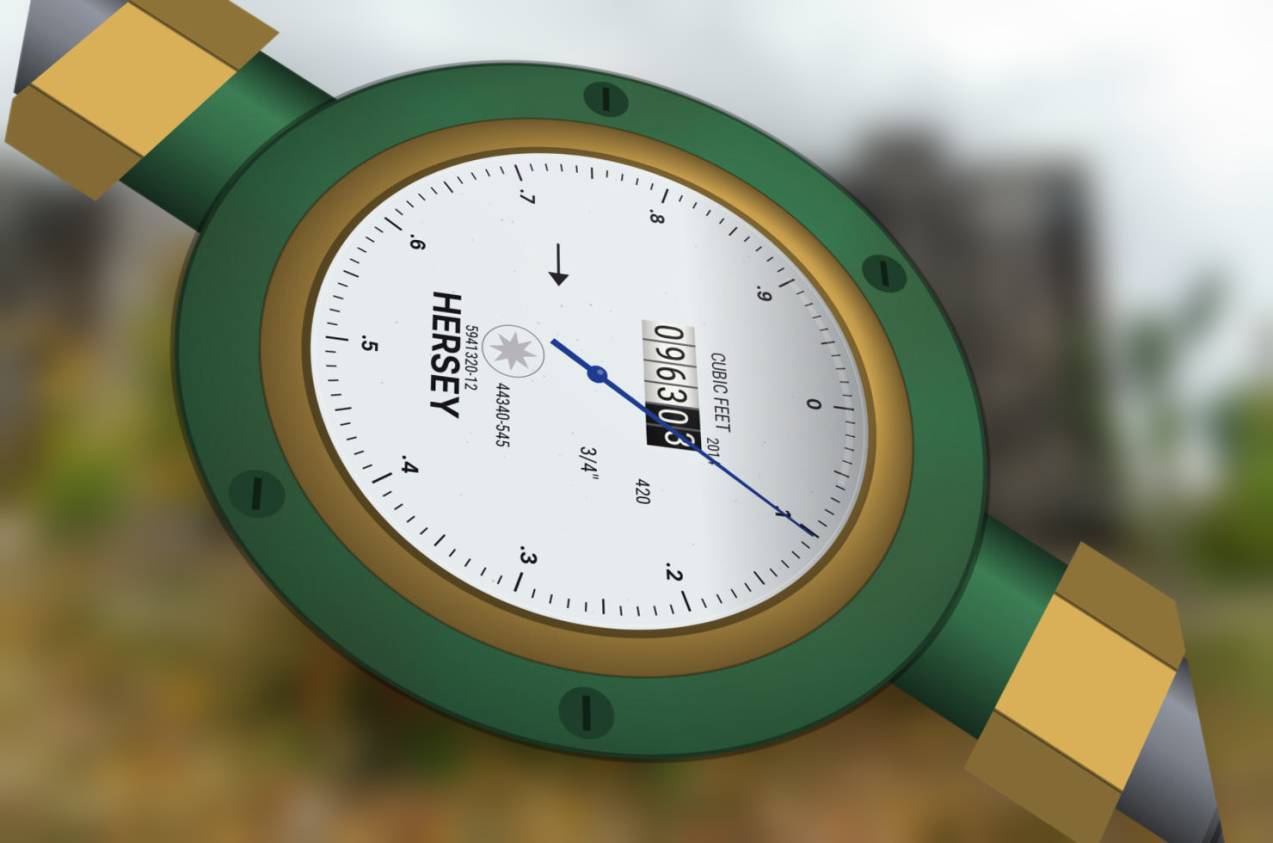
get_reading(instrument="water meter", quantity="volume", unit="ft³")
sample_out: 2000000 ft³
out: 96303.10 ft³
